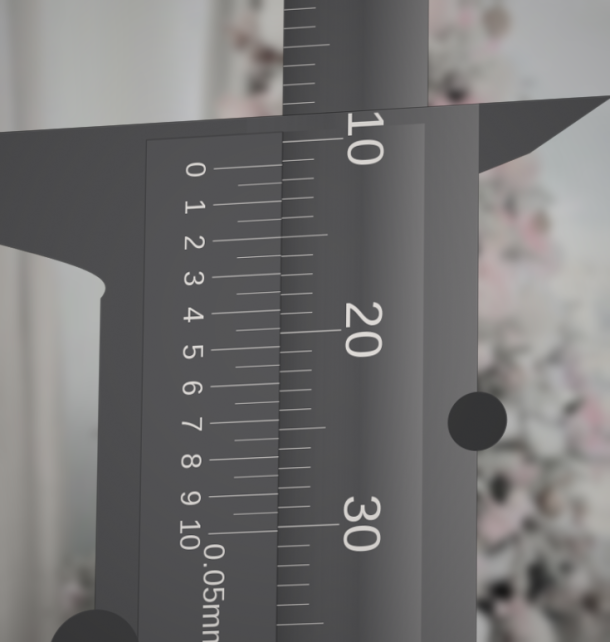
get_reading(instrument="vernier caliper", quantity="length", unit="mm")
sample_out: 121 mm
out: 11.2 mm
